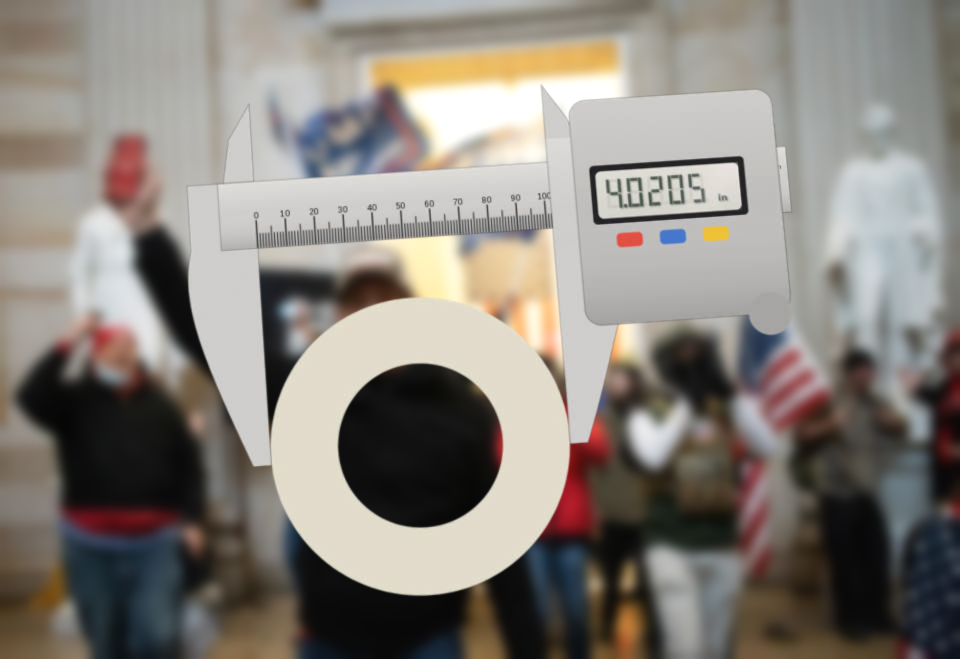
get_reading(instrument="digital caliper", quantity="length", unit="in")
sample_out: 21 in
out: 4.0205 in
